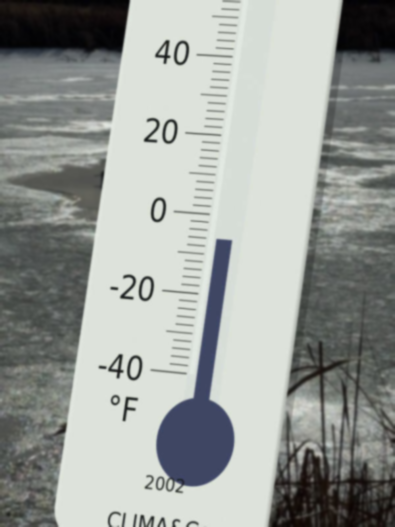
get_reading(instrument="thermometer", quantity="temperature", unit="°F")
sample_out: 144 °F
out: -6 °F
